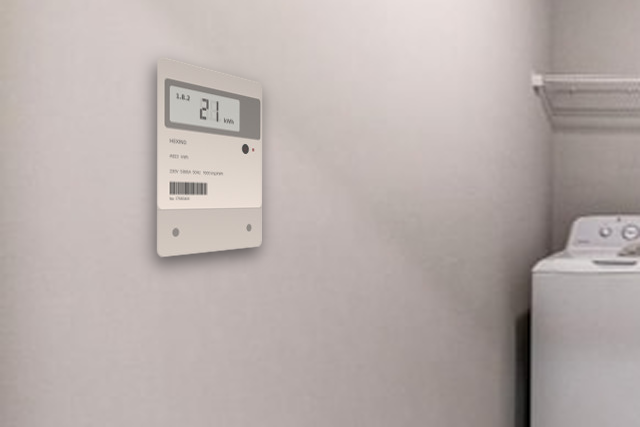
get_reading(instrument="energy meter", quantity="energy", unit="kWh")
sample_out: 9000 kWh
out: 21 kWh
